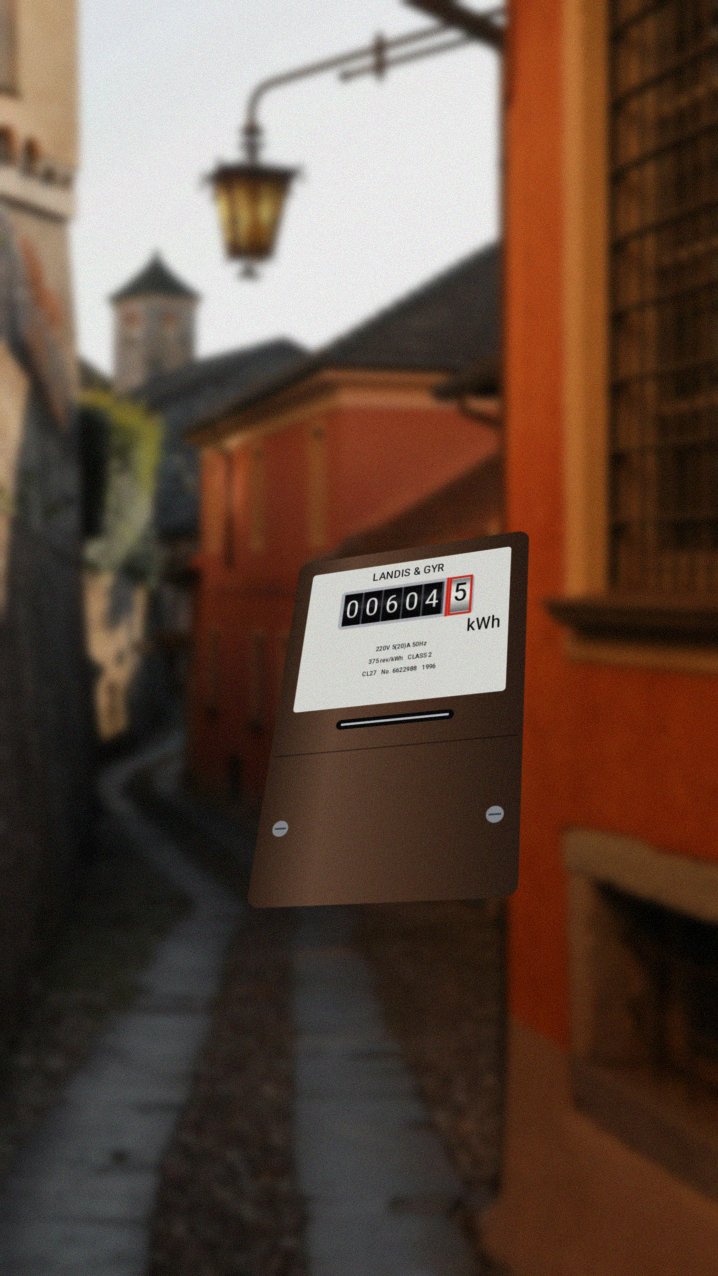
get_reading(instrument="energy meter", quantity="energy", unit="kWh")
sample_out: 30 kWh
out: 604.5 kWh
